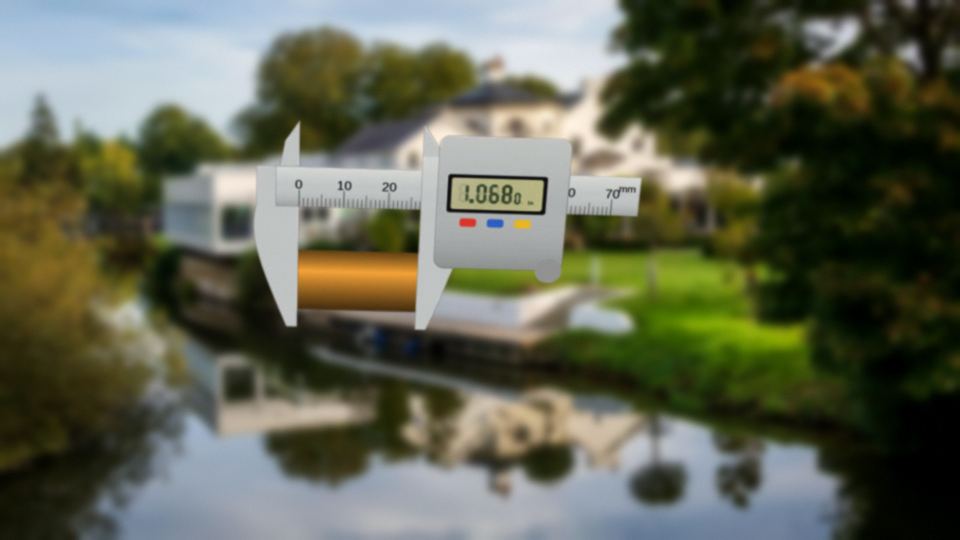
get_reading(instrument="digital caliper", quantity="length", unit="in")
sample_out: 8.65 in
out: 1.0680 in
